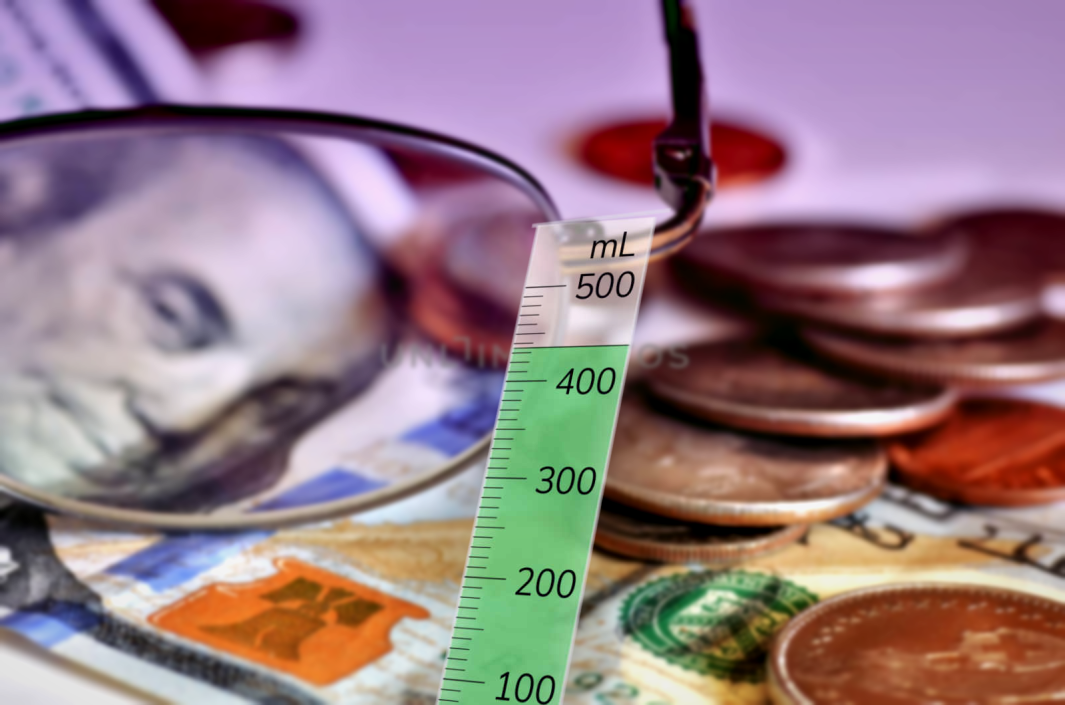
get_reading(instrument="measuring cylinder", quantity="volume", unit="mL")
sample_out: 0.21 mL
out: 435 mL
